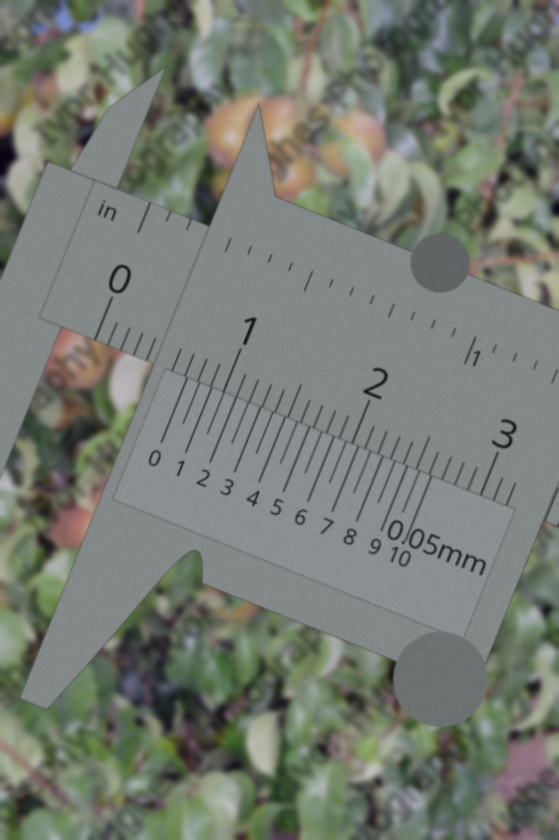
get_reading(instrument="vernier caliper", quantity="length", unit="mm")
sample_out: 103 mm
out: 7.2 mm
